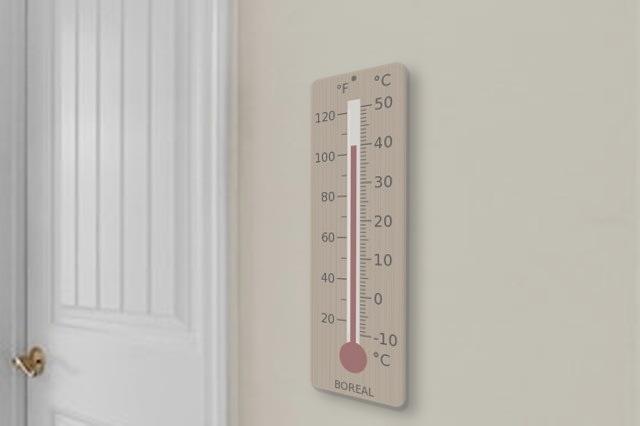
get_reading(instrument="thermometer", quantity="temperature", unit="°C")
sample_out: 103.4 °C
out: 40 °C
